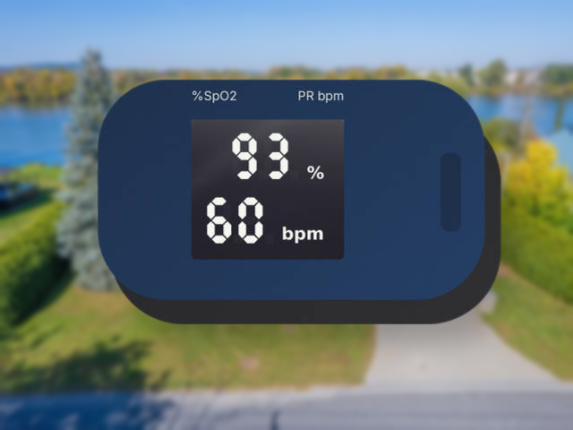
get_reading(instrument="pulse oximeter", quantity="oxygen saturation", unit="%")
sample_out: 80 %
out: 93 %
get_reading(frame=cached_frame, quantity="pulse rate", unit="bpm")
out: 60 bpm
